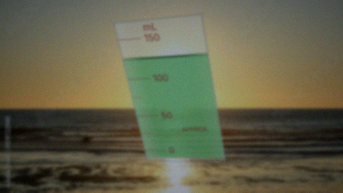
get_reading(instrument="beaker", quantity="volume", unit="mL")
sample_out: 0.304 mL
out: 125 mL
